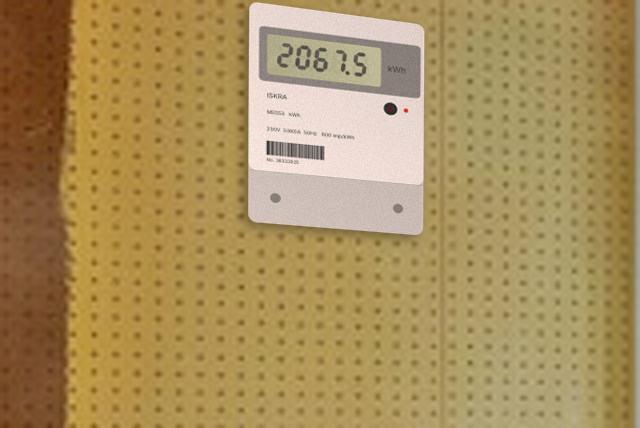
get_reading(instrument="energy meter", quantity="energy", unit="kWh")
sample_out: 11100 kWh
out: 2067.5 kWh
